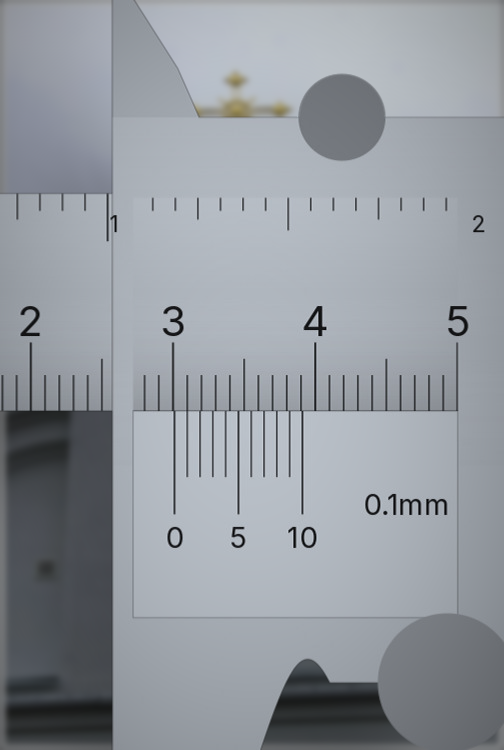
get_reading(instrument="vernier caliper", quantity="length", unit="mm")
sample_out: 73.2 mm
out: 30.1 mm
